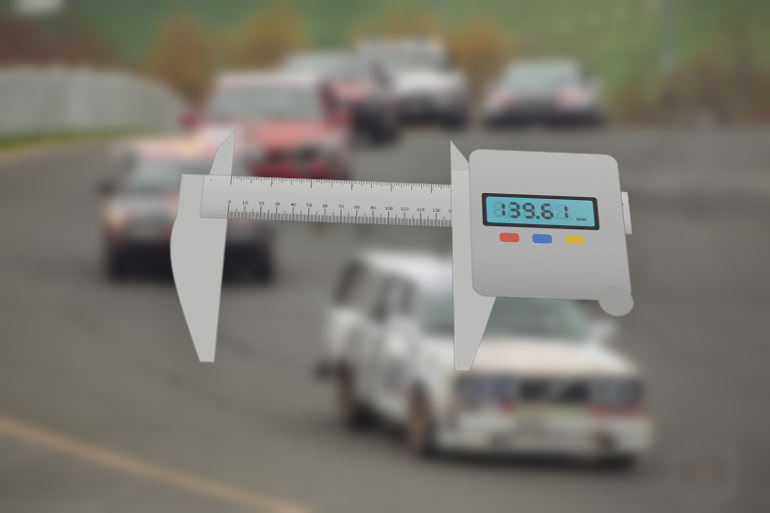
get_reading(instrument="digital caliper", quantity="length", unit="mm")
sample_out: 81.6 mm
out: 139.61 mm
